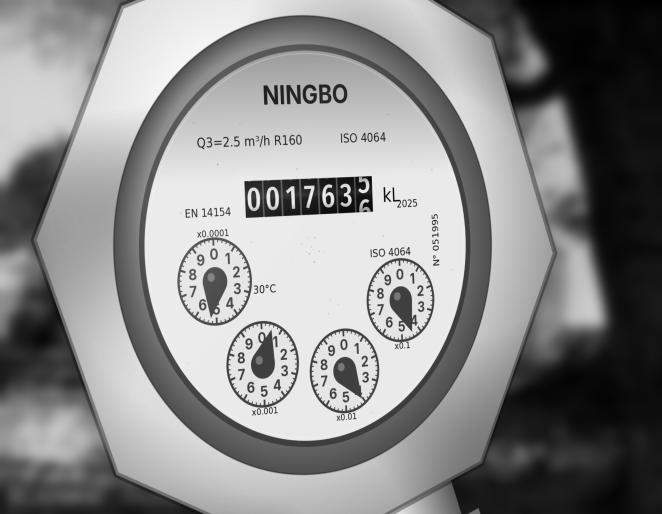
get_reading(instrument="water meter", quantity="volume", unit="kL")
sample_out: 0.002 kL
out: 17635.4405 kL
